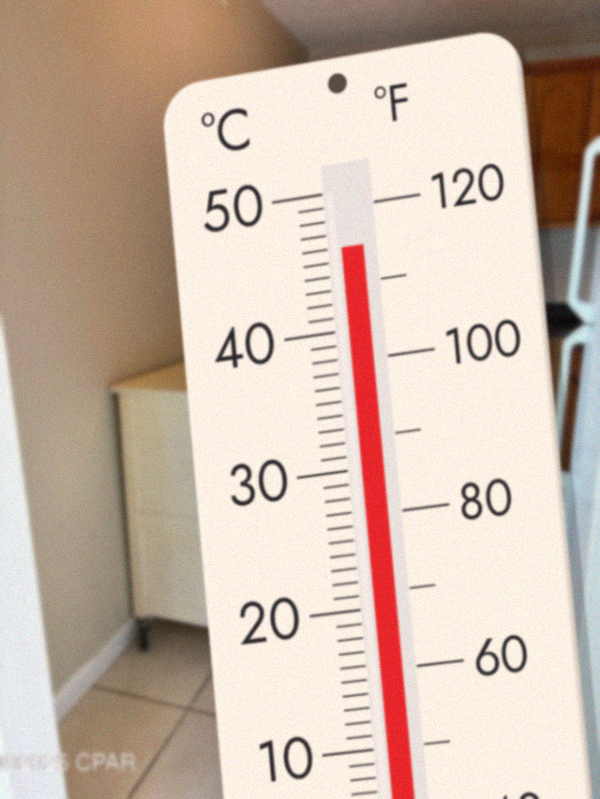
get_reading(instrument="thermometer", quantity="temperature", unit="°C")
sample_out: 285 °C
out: 46 °C
